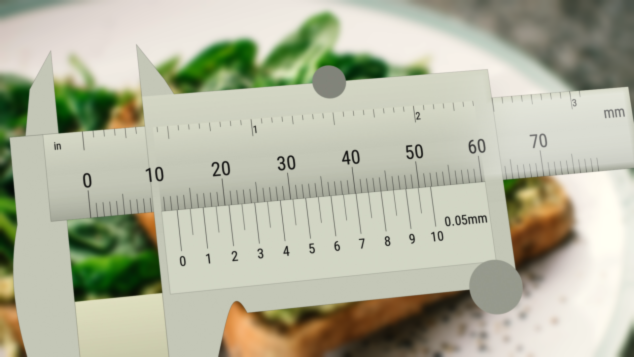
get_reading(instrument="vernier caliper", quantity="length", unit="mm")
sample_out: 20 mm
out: 12.8 mm
